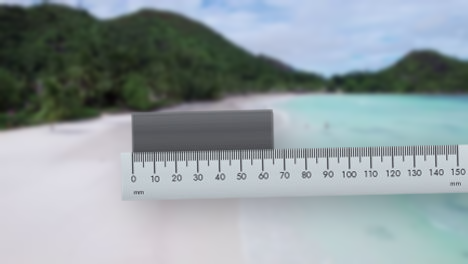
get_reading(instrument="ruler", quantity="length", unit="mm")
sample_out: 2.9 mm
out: 65 mm
